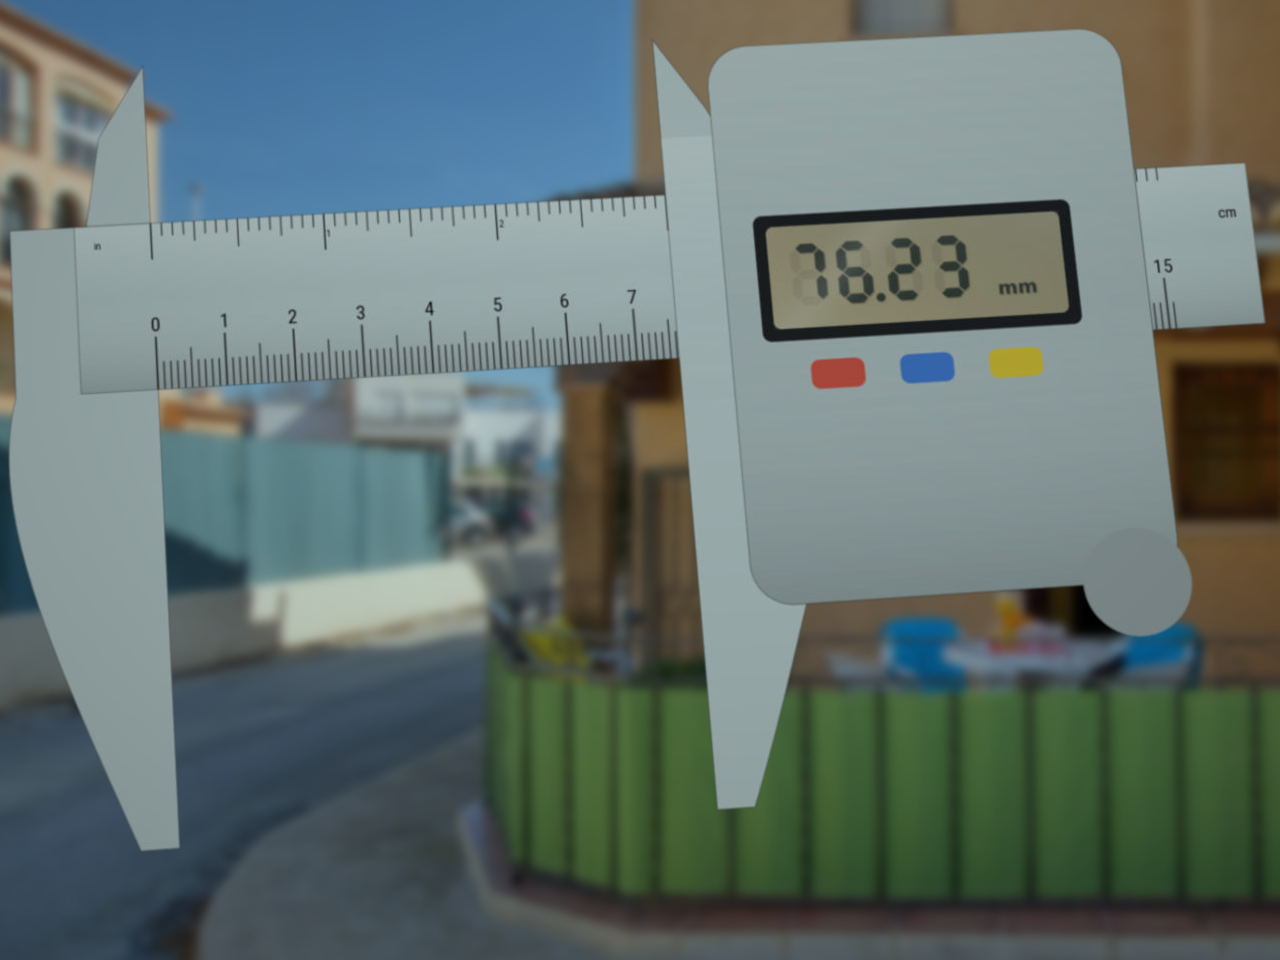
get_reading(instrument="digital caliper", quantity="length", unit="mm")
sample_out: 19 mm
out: 76.23 mm
